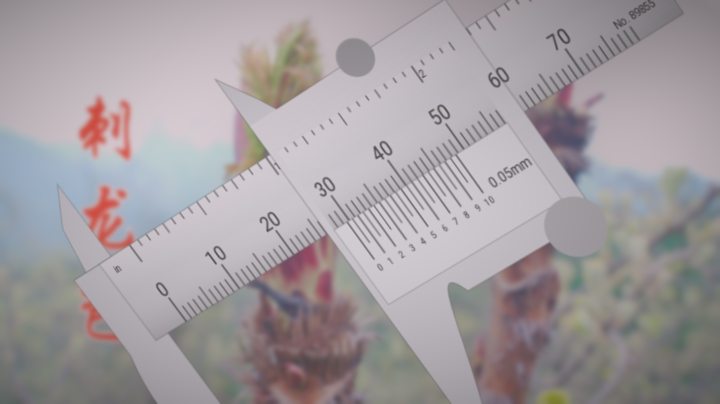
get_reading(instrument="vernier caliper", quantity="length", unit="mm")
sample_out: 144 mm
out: 29.6 mm
